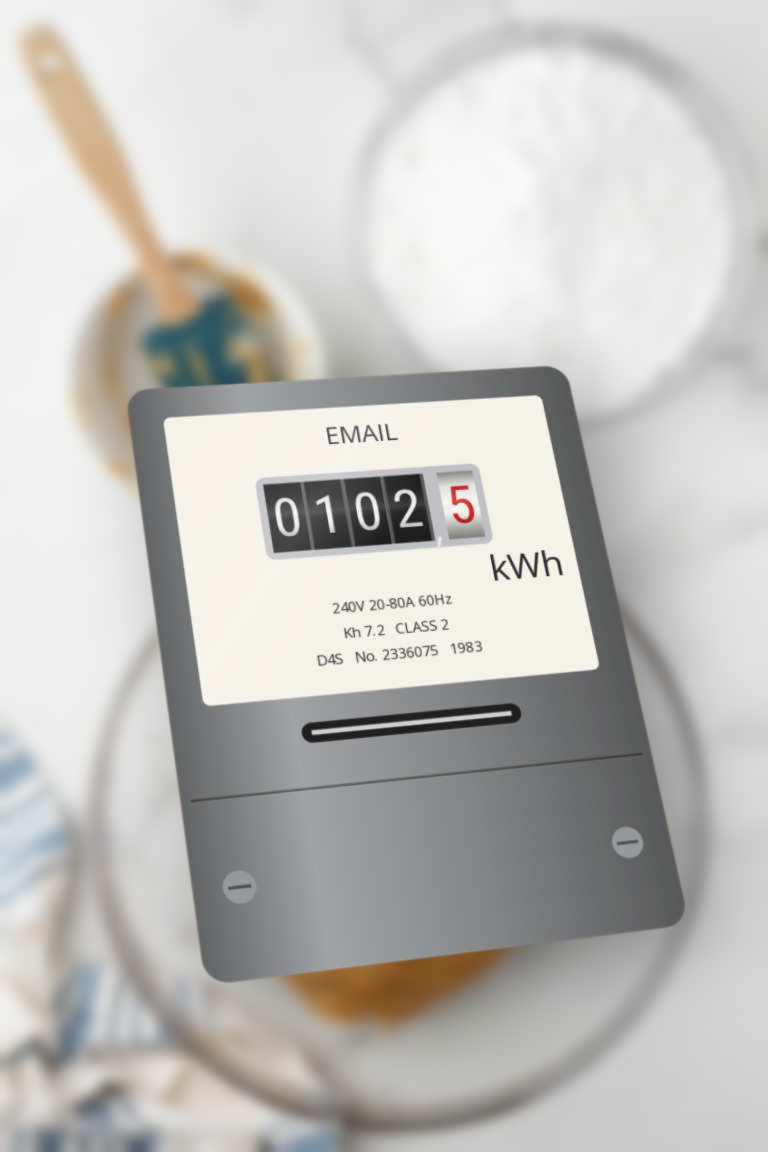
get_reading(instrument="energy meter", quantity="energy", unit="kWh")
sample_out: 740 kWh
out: 102.5 kWh
